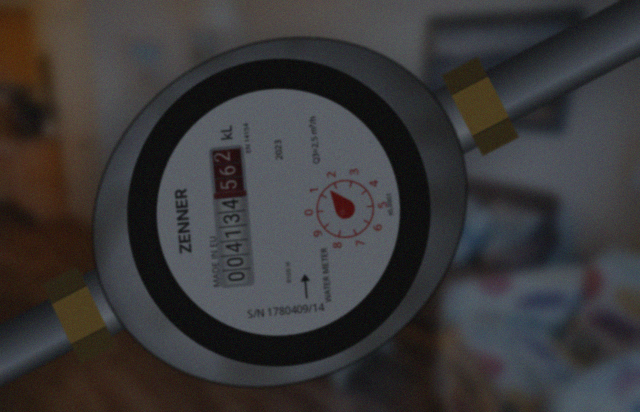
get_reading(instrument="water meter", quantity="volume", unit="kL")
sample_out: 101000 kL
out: 4134.5621 kL
